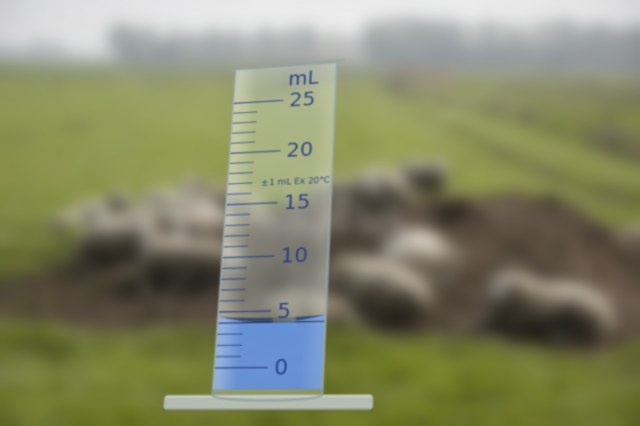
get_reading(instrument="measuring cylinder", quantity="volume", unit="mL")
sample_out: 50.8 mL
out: 4 mL
